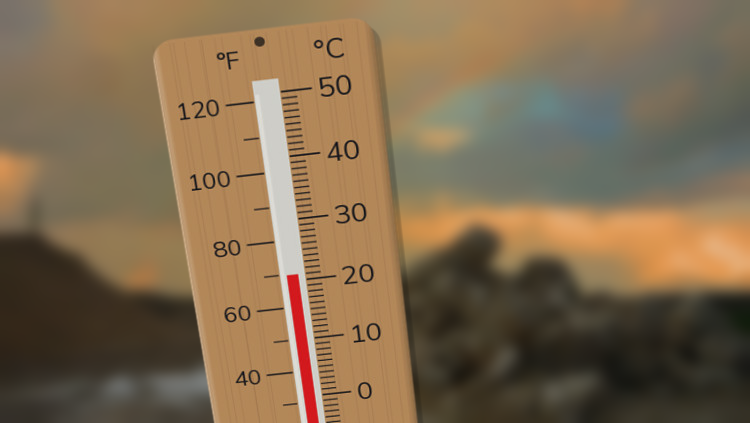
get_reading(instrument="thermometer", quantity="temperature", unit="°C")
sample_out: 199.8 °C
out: 21 °C
